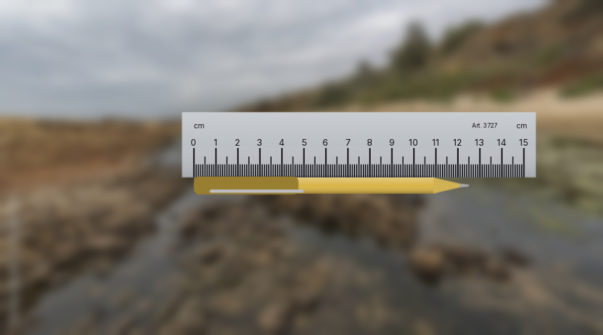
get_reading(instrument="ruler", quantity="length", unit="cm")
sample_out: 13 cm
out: 12.5 cm
